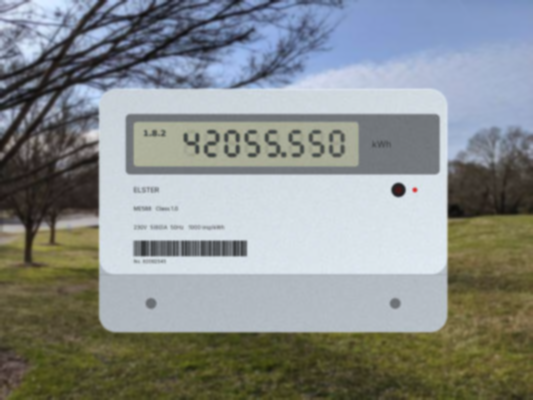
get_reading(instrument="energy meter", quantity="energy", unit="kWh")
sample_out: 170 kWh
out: 42055.550 kWh
